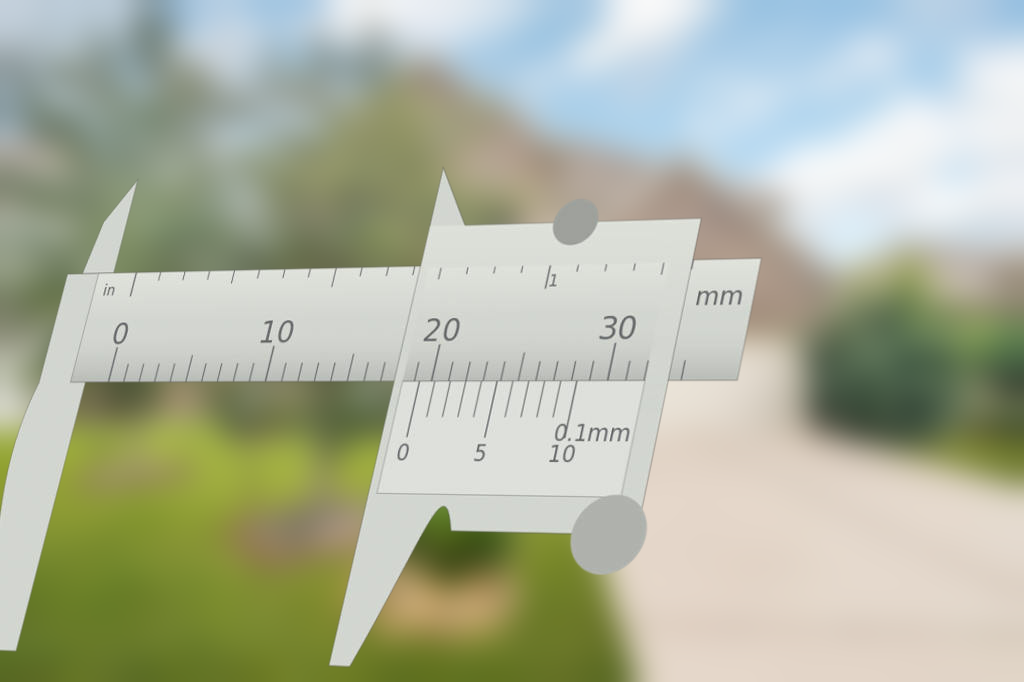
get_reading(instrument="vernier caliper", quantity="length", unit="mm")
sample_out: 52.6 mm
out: 19.3 mm
